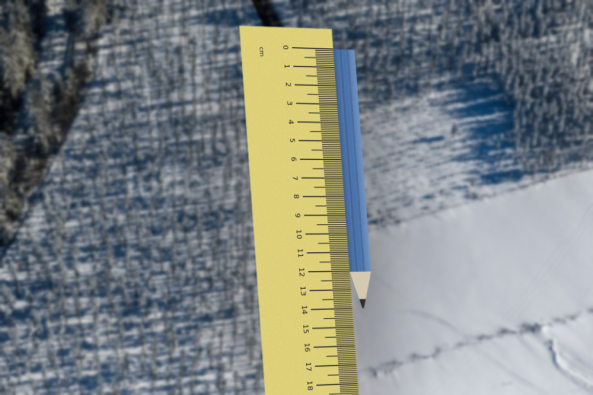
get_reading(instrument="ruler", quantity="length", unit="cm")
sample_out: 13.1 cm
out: 14 cm
